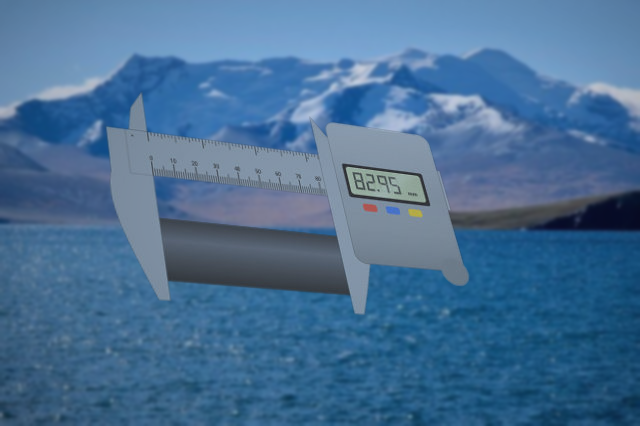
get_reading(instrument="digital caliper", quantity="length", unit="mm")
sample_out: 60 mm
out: 82.95 mm
